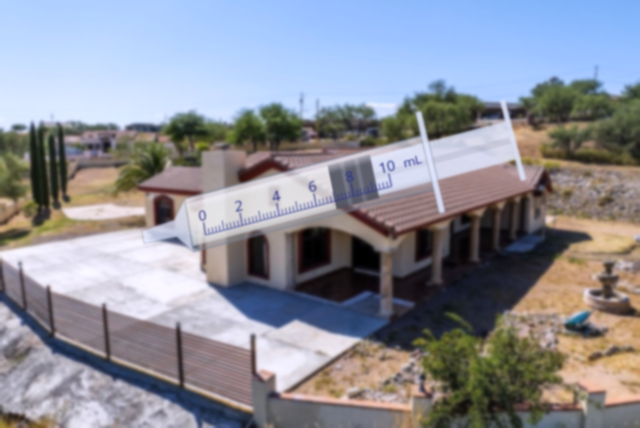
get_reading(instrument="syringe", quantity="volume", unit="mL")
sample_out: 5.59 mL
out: 7 mL
